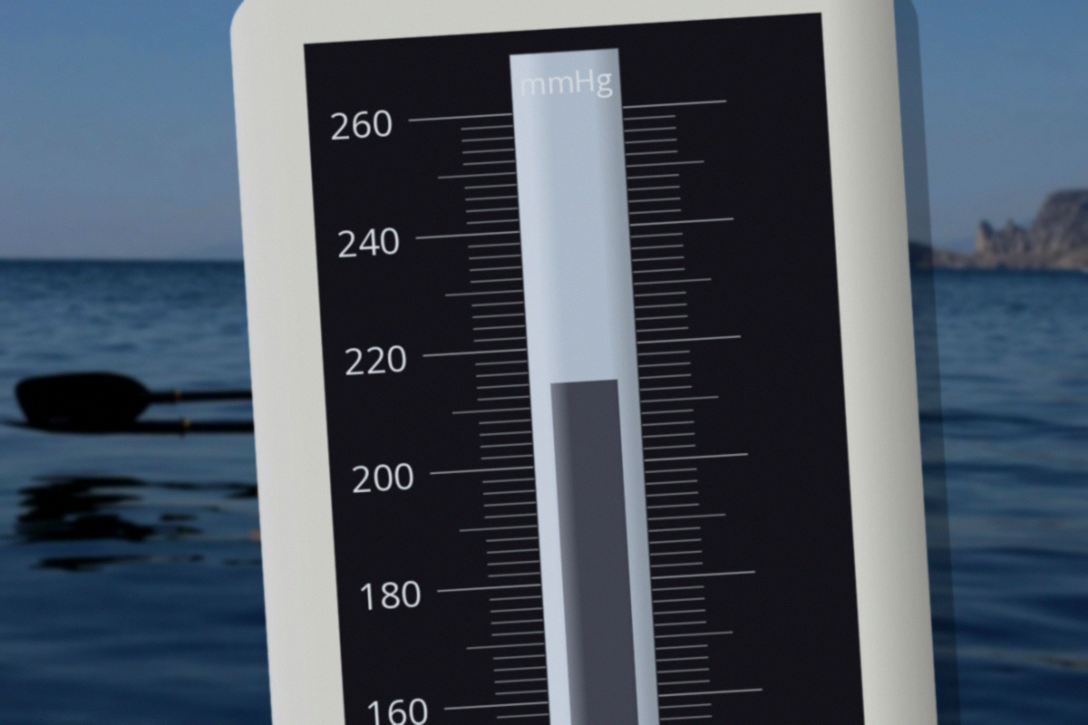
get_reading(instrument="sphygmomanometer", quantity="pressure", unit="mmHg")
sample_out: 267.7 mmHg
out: 214 mmHg
